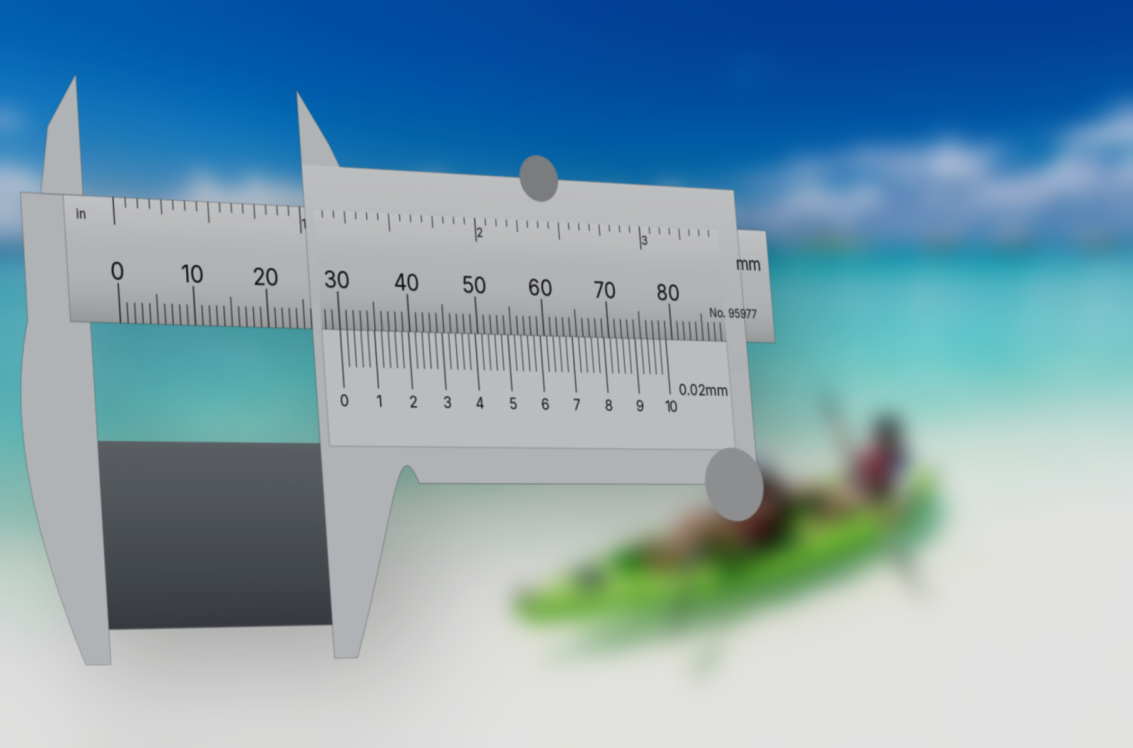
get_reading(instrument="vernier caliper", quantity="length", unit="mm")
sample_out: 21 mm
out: 30.0 mm
